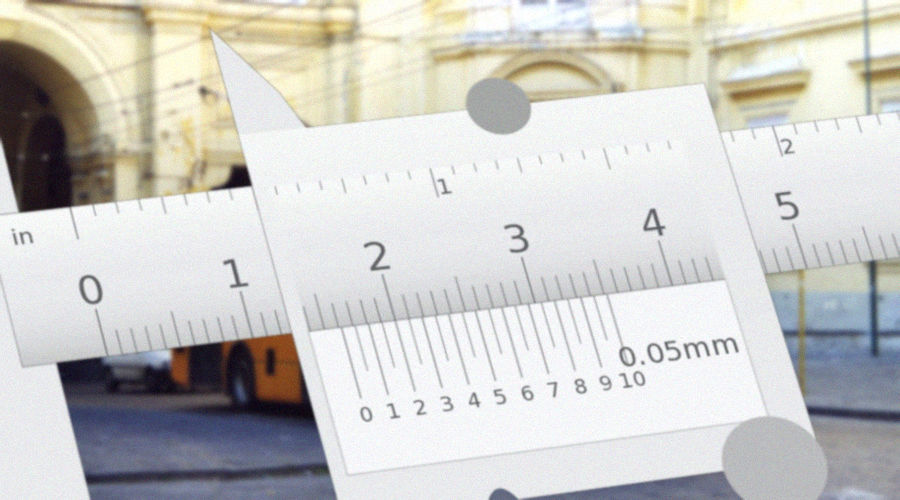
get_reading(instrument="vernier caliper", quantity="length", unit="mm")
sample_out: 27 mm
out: 16.2 mm
